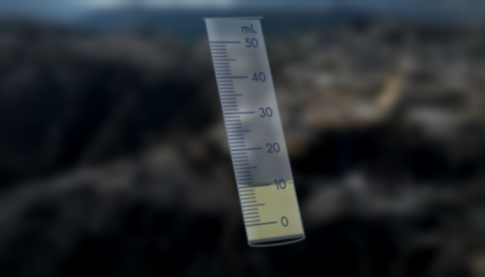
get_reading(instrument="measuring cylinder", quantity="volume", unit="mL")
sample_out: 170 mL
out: 10 mL
